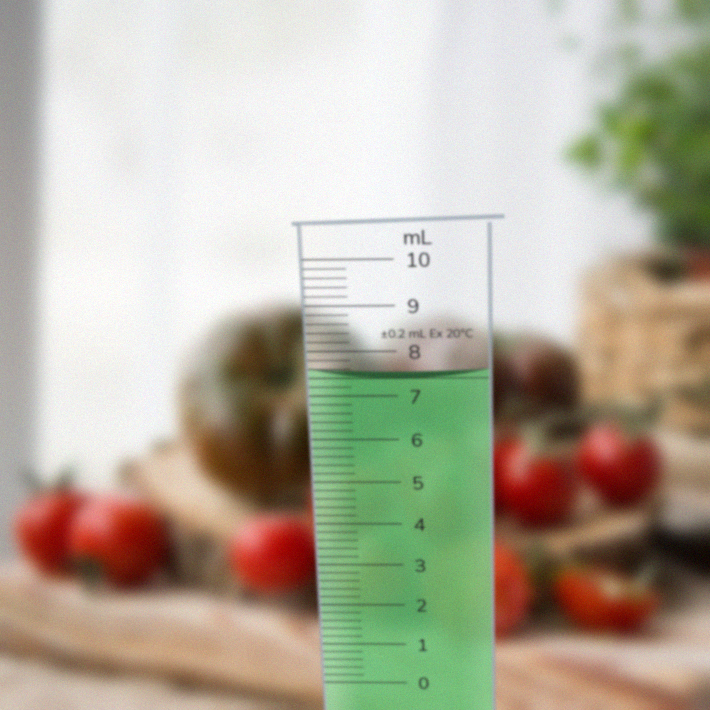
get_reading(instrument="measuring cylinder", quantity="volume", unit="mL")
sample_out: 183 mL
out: 7.4 mL
